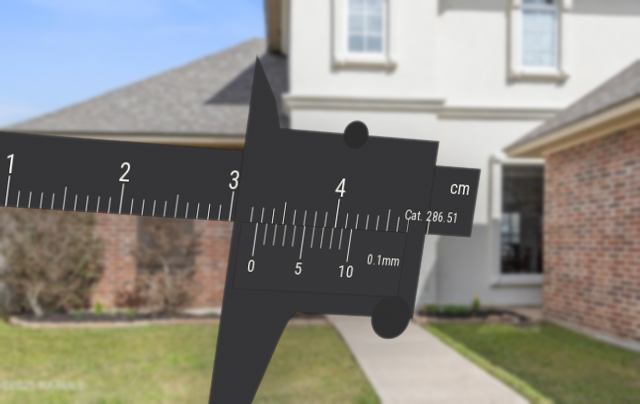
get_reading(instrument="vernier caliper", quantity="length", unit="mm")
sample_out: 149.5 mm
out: 32.6 mm
